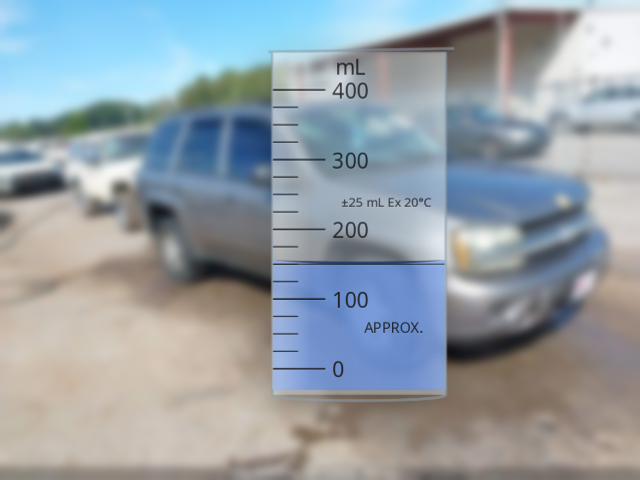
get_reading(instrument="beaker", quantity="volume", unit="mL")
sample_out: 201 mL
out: 150 mL
